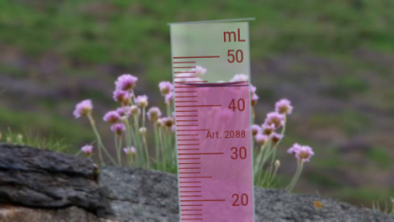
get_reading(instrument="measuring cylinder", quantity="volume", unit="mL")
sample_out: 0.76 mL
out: 44 mL
